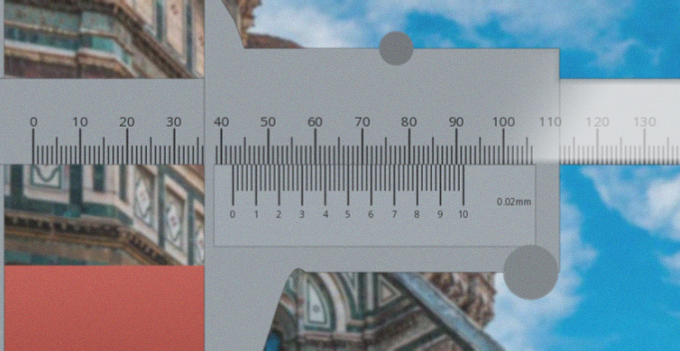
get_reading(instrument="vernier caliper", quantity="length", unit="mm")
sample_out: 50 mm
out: 42.5 mm
